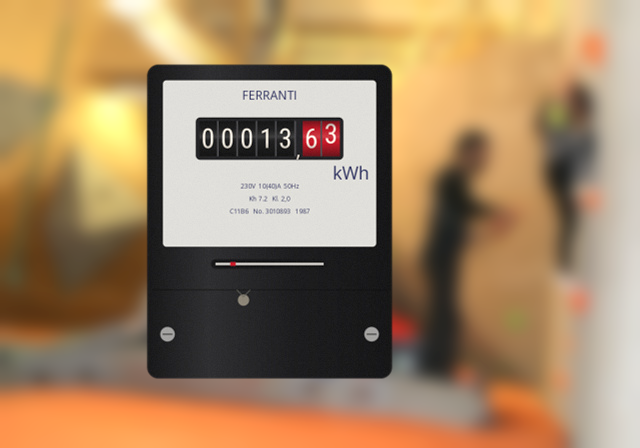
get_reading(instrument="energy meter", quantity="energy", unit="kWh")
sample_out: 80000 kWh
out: 13.63 kWh
